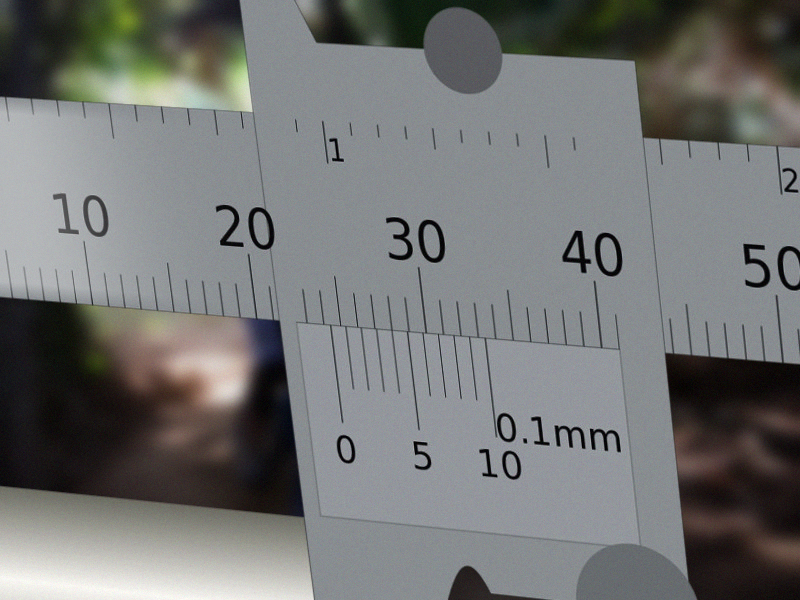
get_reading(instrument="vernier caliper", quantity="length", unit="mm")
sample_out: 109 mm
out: 24.4 mm
